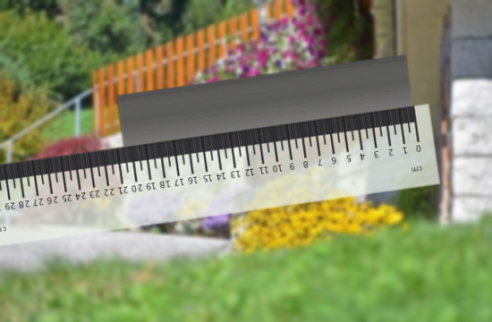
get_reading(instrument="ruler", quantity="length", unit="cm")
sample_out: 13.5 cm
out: 20.5 cm
